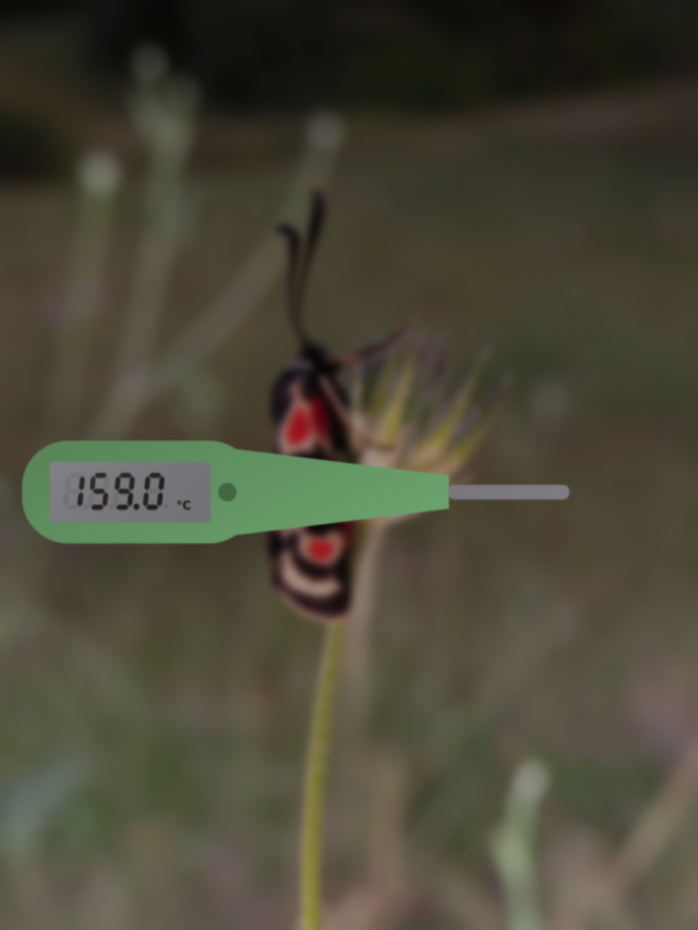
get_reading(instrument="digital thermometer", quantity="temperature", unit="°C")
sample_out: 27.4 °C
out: 159.0 °C
